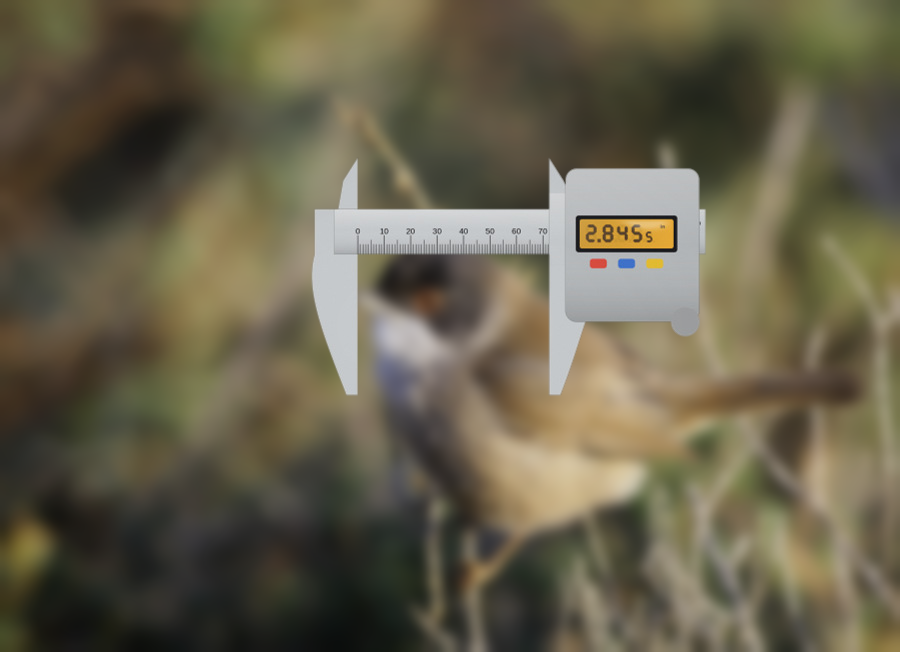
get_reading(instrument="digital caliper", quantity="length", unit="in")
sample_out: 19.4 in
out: 2.8455 in
